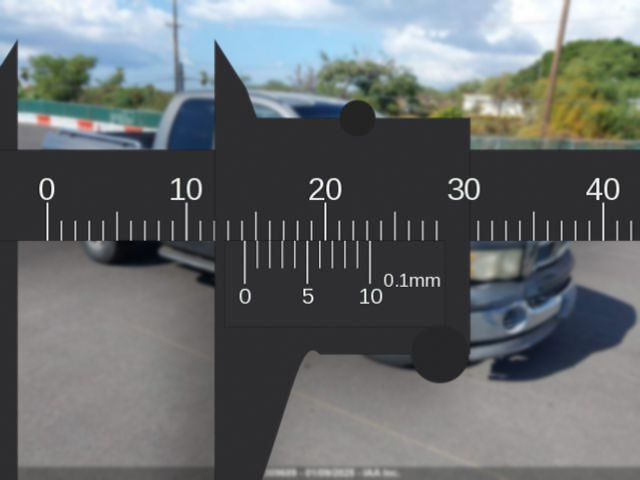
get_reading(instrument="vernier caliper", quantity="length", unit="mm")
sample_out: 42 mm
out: 14.2 mm
